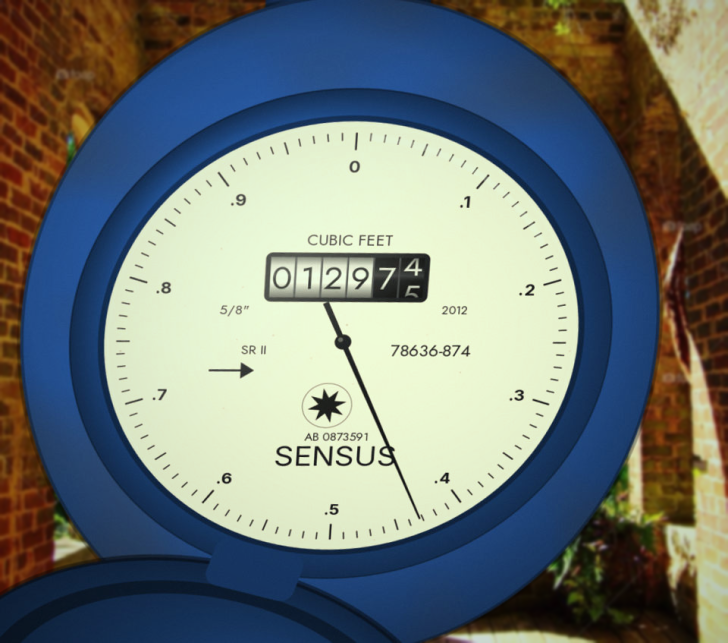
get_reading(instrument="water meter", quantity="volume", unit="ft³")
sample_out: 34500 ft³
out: 12974.43 ft³
